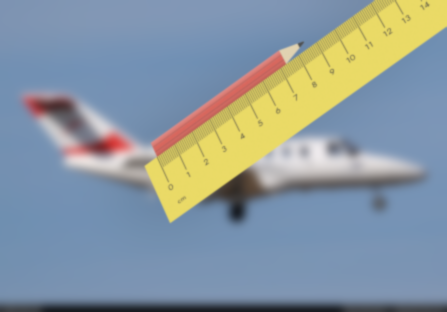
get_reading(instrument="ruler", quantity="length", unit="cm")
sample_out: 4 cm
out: 8.5 cm
